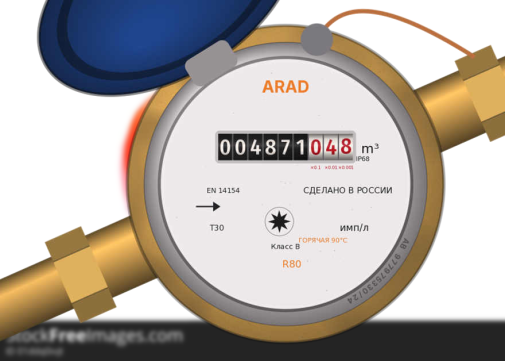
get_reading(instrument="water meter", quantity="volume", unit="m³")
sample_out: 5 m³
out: 4871.048 m³
